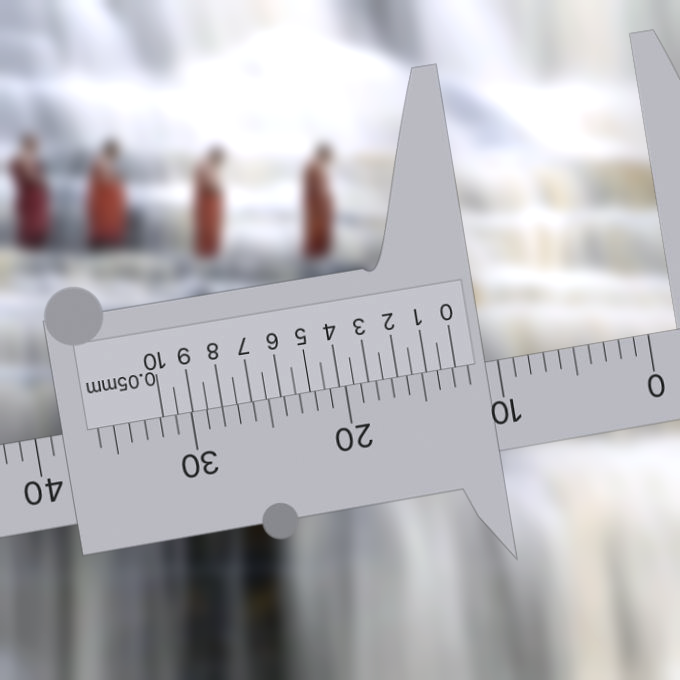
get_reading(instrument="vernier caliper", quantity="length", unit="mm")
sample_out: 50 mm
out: 12.8 mm
